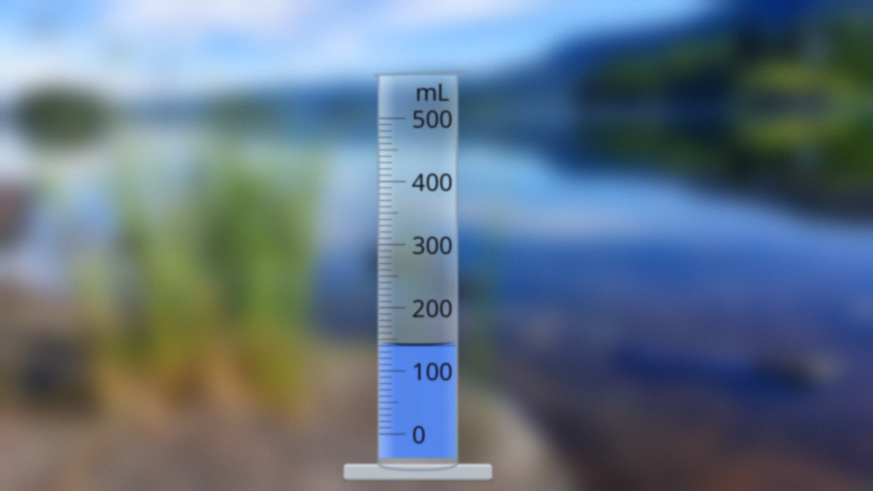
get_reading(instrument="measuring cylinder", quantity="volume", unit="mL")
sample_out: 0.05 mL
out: 140 mL
